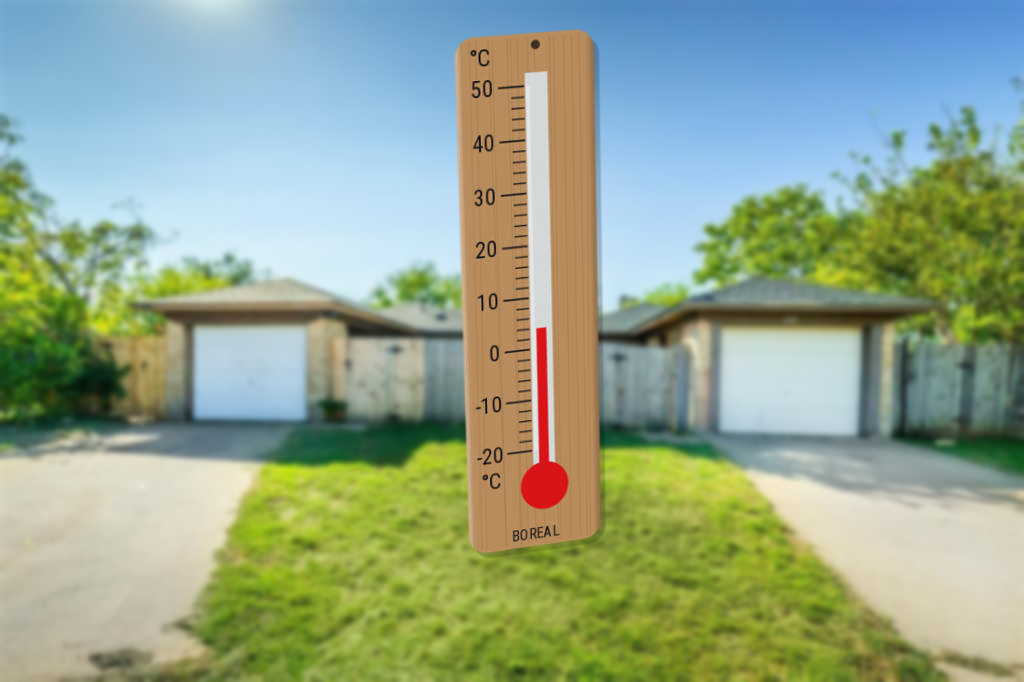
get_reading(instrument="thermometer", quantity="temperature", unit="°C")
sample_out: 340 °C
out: 4 °C
